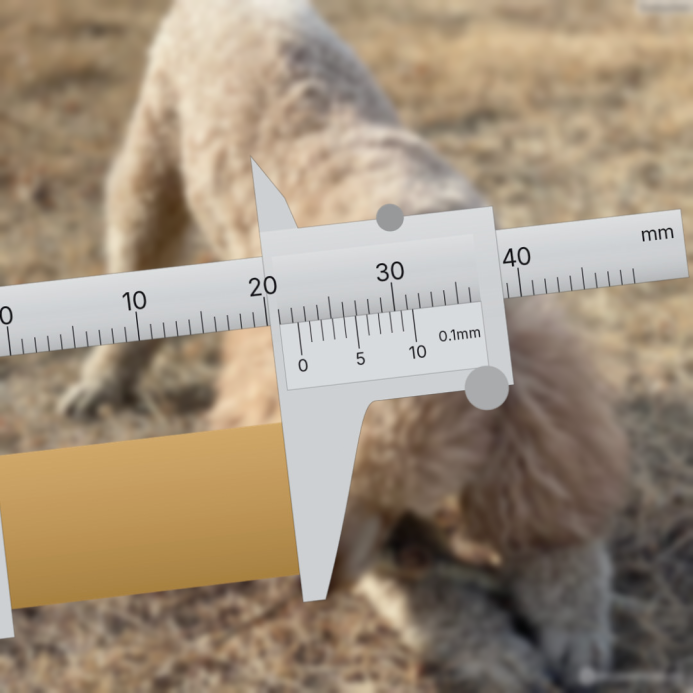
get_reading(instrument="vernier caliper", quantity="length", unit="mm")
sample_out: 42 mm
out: 22.4 mm
